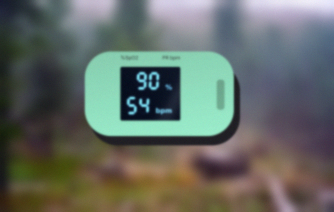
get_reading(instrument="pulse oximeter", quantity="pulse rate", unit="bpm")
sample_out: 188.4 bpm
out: 54 bpm
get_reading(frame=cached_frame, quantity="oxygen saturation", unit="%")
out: 90 %
